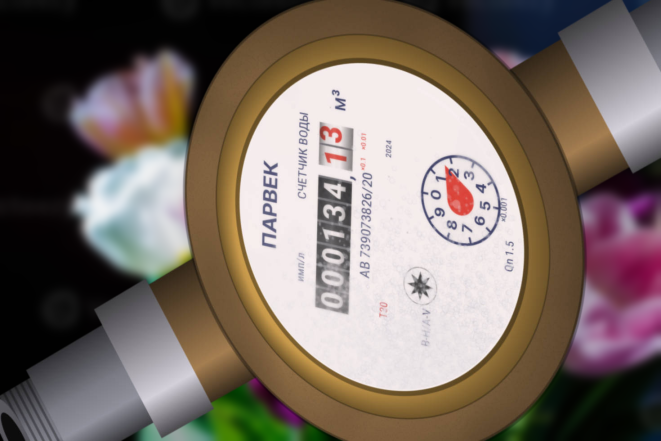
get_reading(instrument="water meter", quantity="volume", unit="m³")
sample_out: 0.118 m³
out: 134.131 m³
